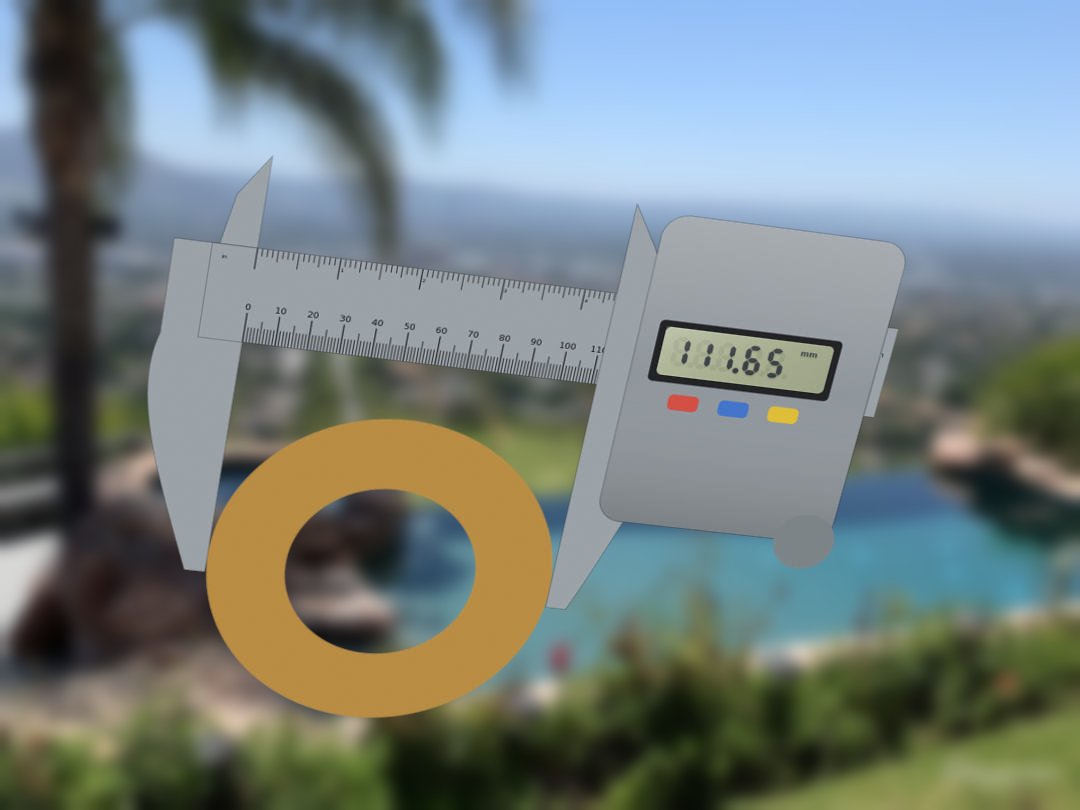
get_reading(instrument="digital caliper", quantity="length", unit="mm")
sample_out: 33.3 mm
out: 111.65 mm
